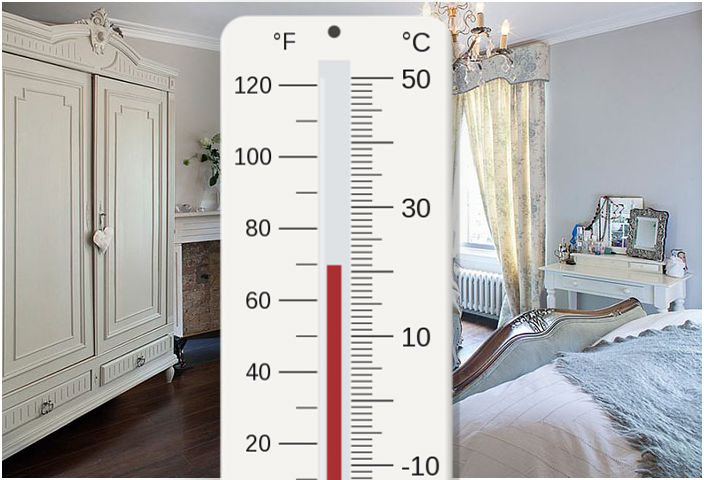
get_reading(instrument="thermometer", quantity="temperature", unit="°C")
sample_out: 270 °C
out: 21 °C
